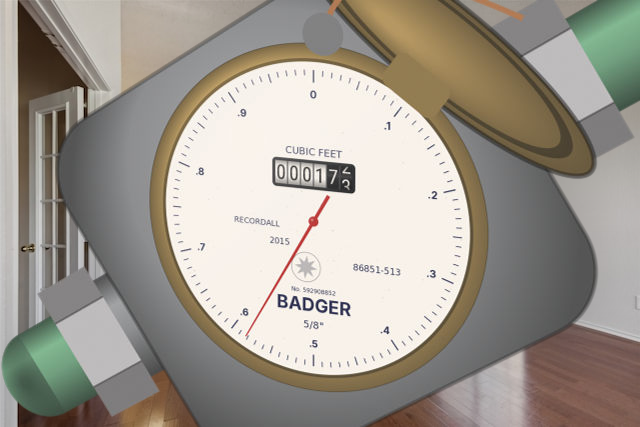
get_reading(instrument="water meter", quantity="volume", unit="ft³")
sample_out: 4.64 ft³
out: 172.58 ft³
